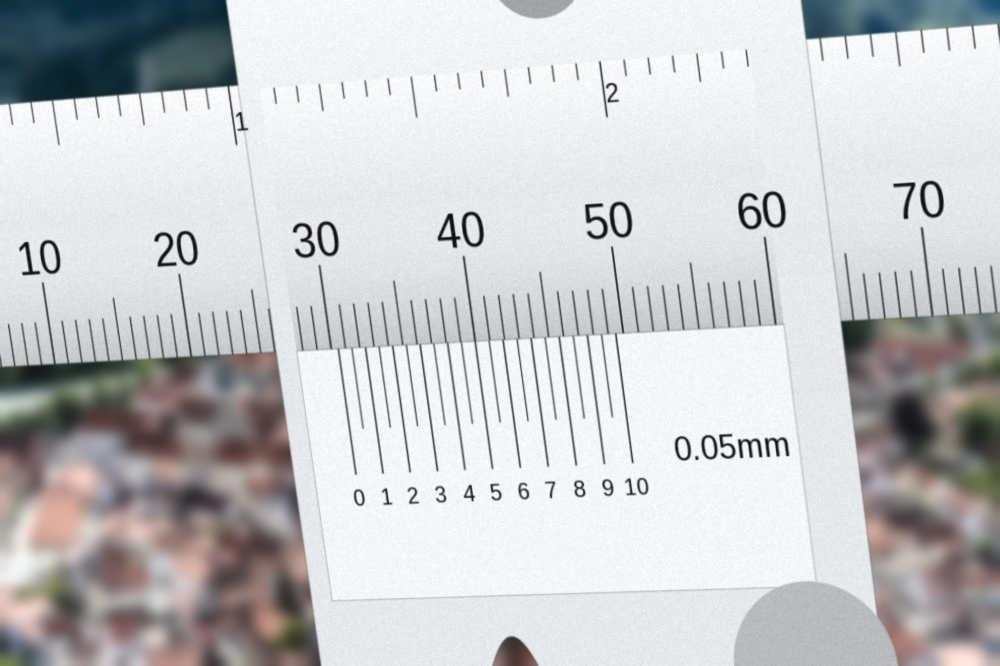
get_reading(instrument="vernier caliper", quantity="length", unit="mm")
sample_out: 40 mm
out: 30.5 mm
